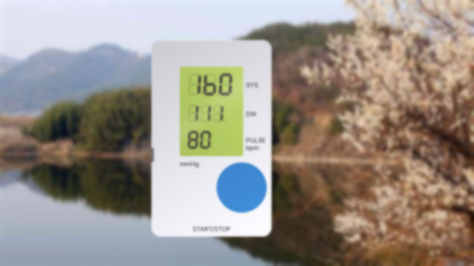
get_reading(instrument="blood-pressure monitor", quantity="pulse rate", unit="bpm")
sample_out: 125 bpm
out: 80 bpm
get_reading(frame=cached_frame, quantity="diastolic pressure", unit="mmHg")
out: 111 mmHg
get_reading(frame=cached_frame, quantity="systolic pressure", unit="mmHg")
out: 160 mmHg
